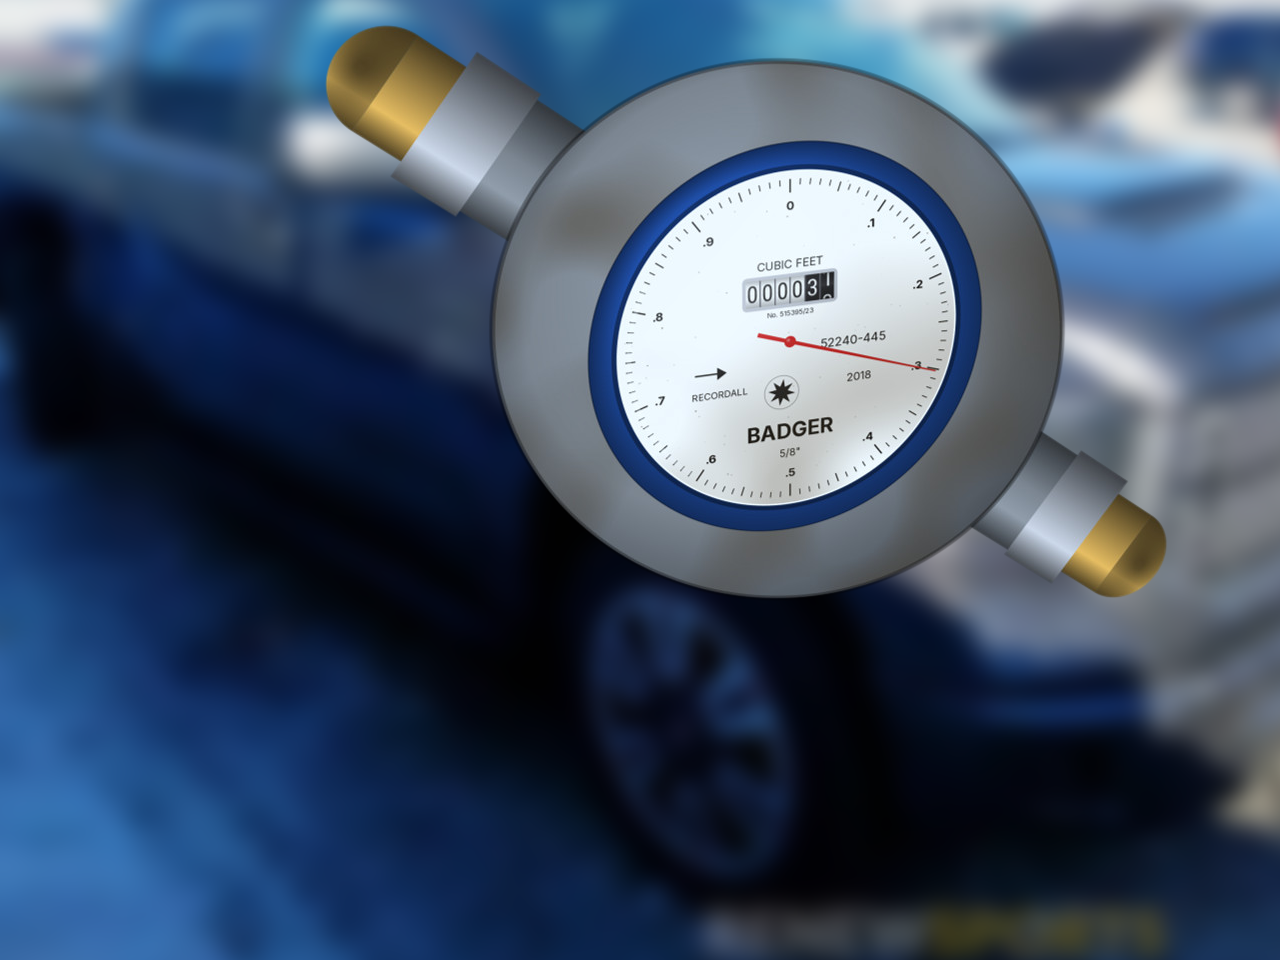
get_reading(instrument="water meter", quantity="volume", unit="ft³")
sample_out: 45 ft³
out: 31.30 ft³
